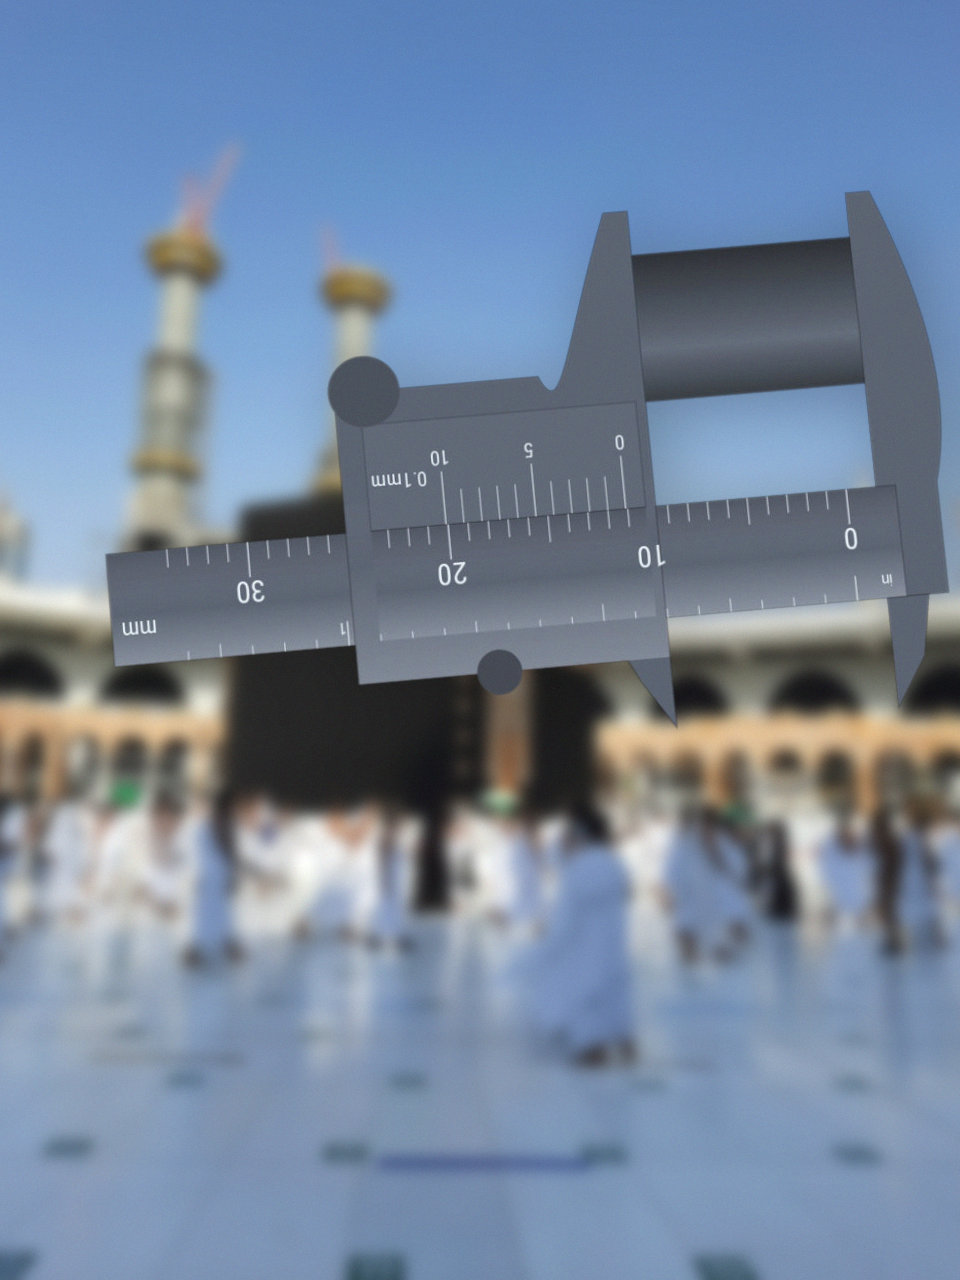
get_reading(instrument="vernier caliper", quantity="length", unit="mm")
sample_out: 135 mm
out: 11.1 mm
